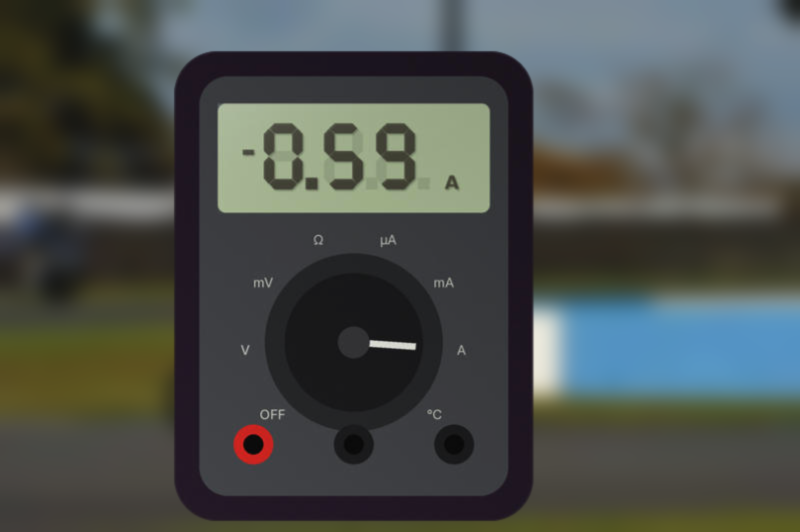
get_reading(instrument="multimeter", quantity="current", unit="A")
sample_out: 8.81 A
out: -0.59 A
